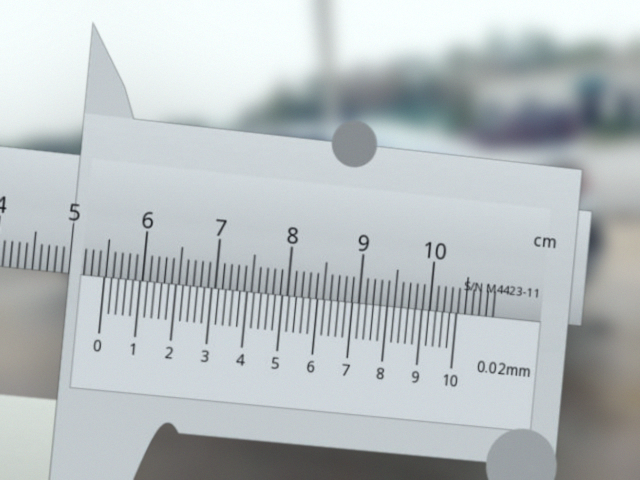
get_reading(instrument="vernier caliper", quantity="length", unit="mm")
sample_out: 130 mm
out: 54.8 mm
